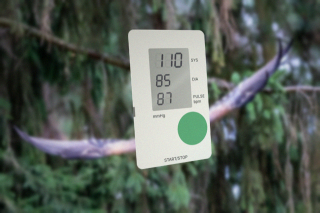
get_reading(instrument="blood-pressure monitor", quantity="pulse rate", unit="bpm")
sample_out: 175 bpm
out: 87 bpm
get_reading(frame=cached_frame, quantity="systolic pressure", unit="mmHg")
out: 110 mmHg
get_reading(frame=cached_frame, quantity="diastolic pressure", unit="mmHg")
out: 85 mmHg
